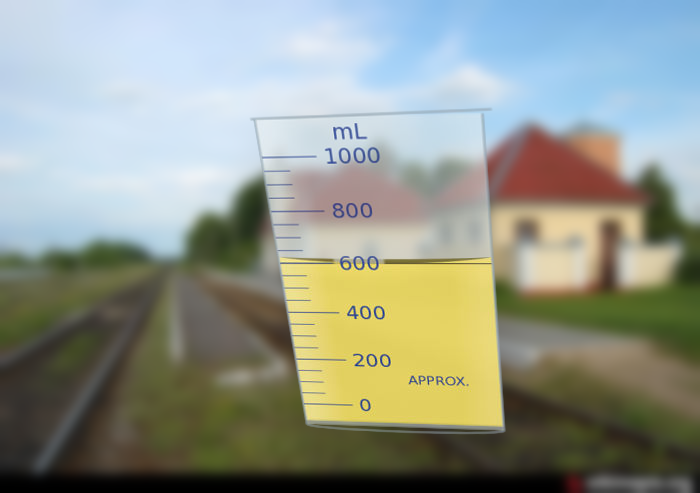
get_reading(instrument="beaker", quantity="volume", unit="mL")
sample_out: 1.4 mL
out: 600 mL
